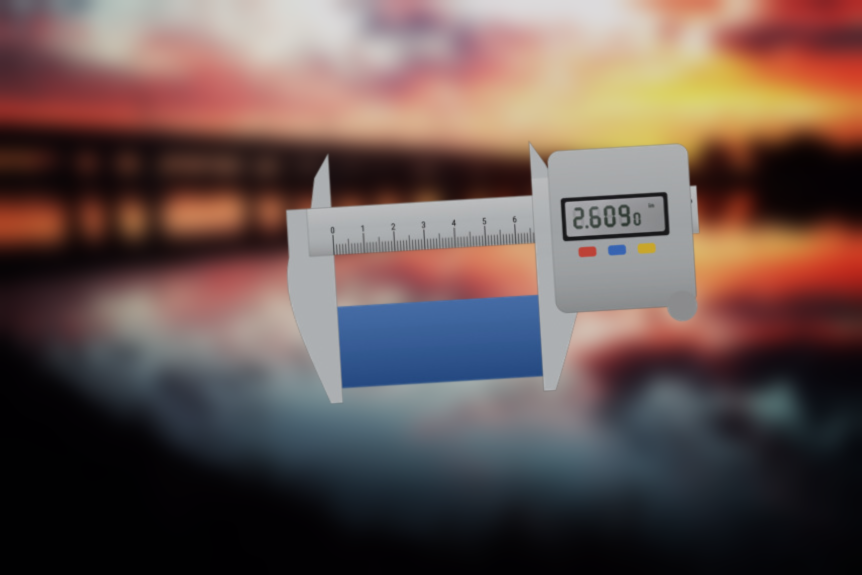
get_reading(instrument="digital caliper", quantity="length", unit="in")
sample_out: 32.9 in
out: 2.6090 in
